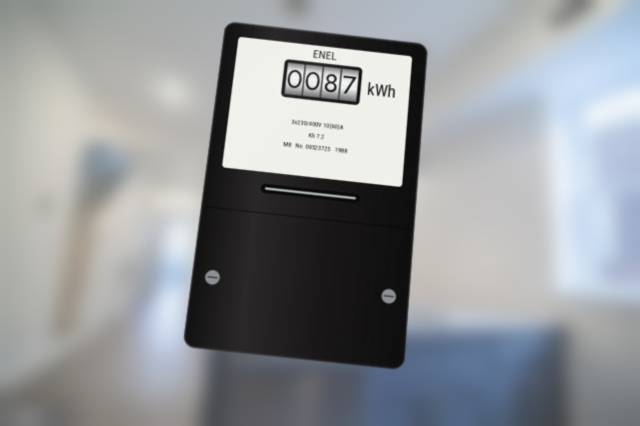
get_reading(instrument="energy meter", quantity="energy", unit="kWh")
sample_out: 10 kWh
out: 87 kWh
